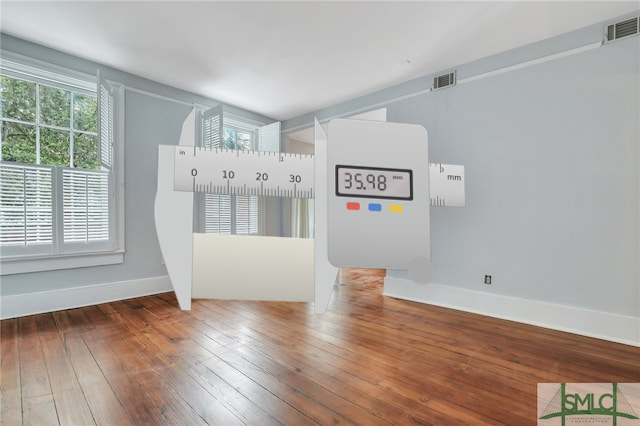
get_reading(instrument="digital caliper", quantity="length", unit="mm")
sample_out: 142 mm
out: 35.98 mm
